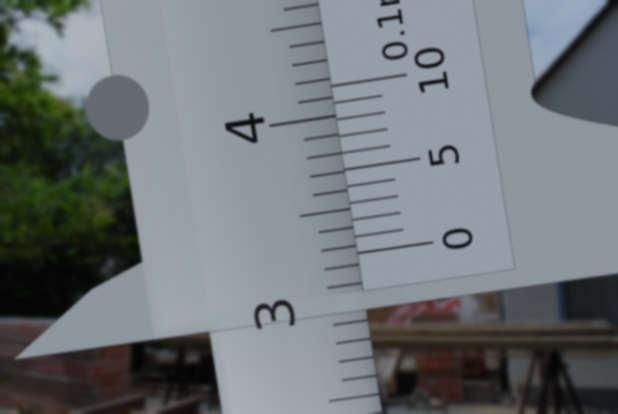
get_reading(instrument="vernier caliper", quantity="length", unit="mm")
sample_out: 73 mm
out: 32.6 mm
